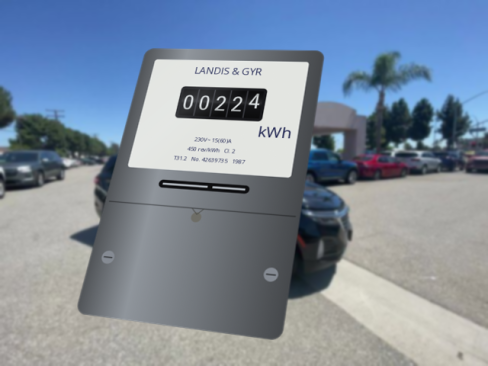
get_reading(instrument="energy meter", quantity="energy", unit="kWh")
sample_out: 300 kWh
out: 224 kWh
